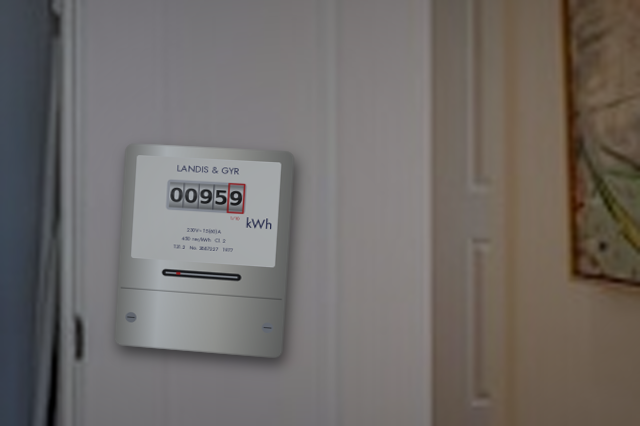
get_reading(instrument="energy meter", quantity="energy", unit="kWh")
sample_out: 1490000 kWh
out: 95.9 kWh
